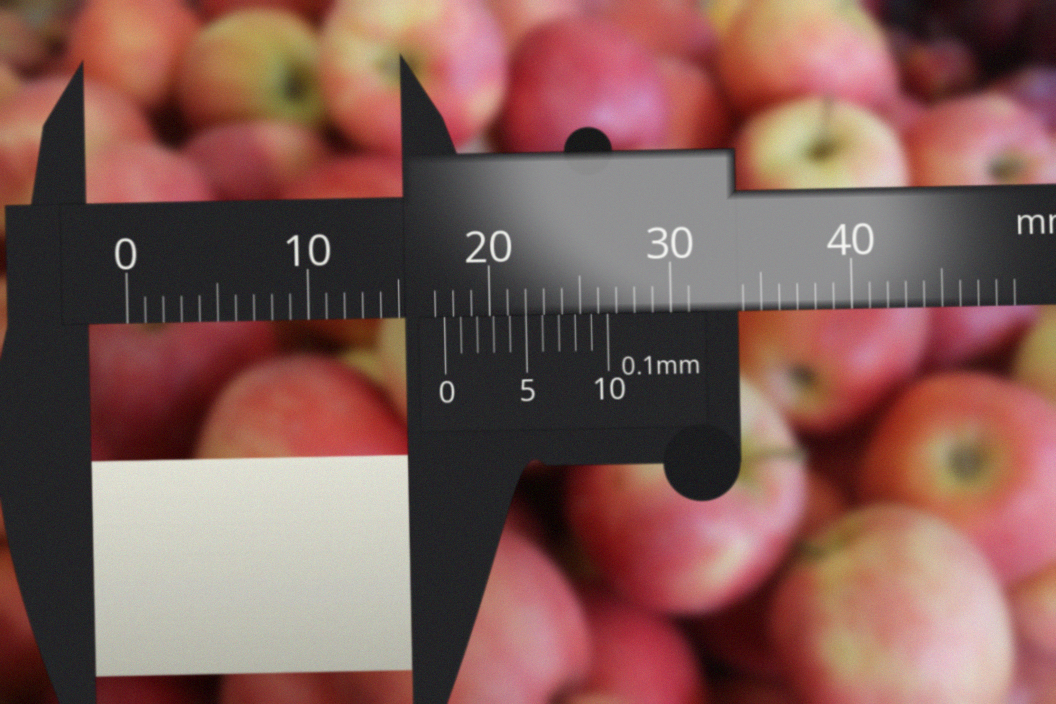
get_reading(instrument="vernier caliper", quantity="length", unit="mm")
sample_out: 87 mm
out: 17.5 mm
